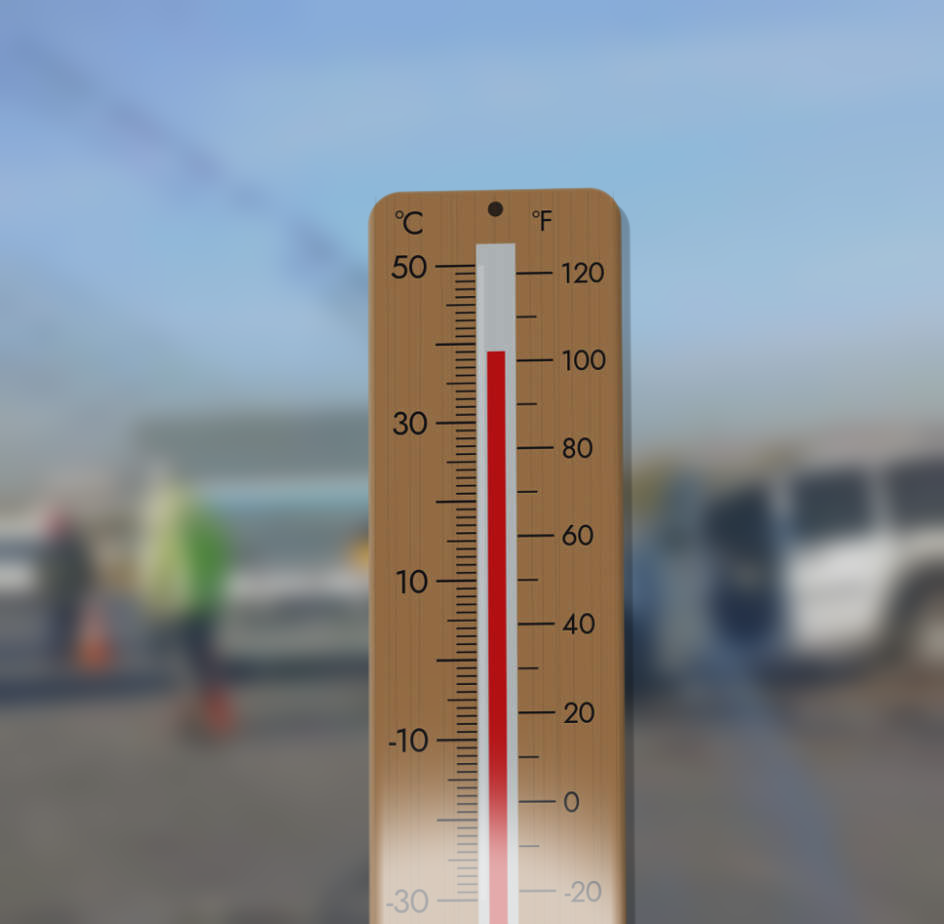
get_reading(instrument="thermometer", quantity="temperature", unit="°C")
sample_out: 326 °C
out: 39 °C
